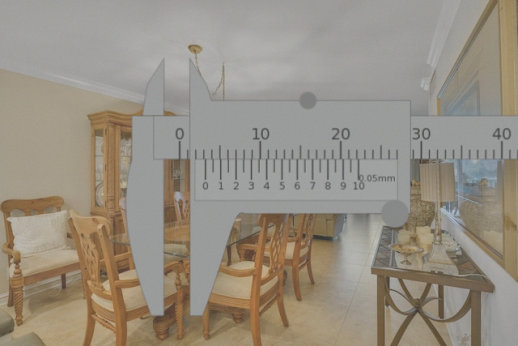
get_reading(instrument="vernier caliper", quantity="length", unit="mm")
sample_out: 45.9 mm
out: 3.2 mm
